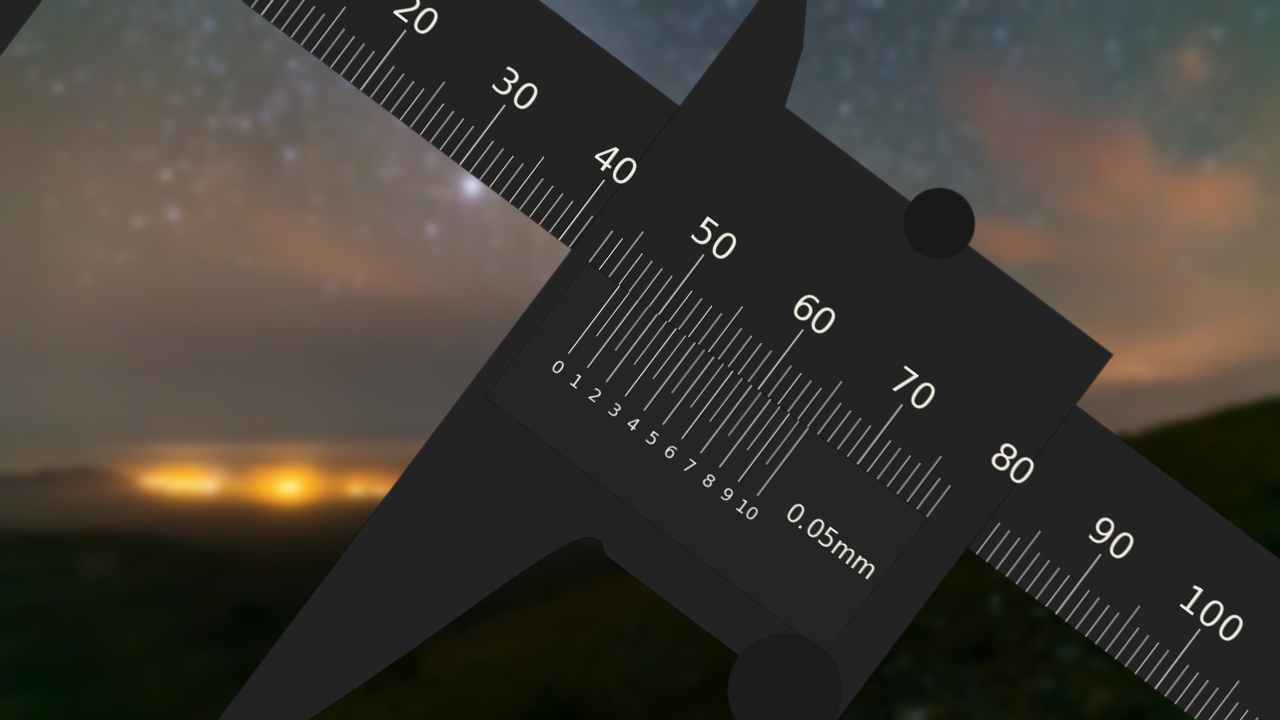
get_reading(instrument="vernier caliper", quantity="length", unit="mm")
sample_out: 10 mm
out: 46.1 mm
